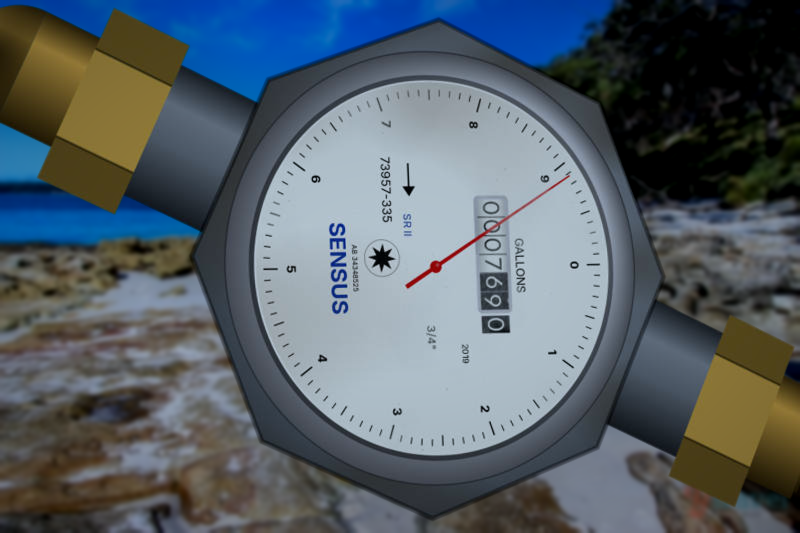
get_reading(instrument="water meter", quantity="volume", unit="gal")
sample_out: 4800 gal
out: 7689.1 gal
